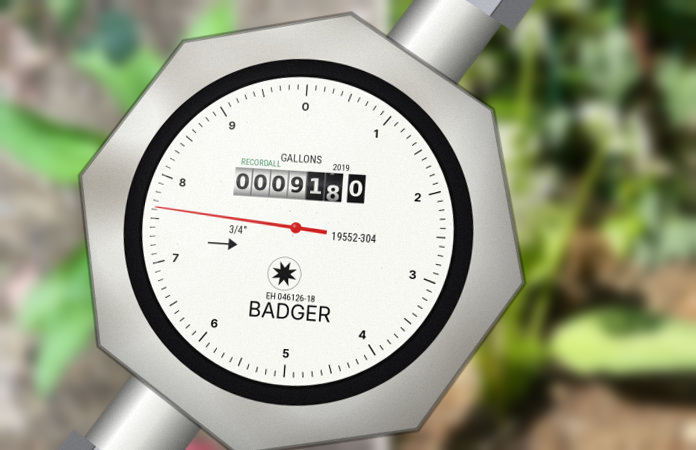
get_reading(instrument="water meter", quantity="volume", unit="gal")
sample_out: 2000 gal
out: 9177.6 gal
